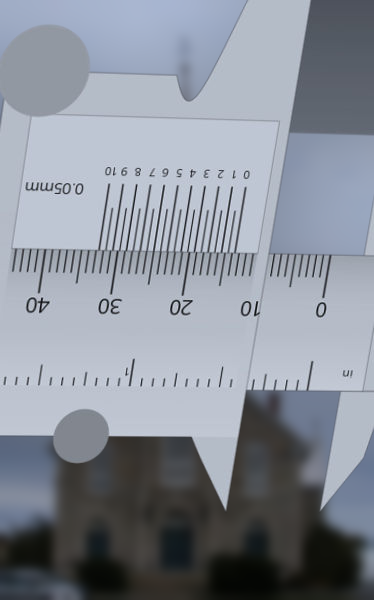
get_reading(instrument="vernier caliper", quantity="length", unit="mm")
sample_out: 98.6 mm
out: 13.6 mm
